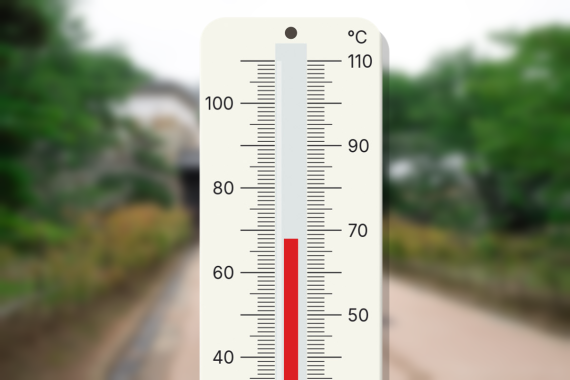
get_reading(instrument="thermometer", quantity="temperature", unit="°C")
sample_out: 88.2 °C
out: 68 °C
